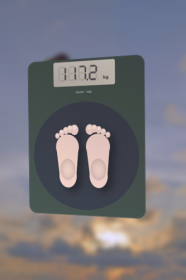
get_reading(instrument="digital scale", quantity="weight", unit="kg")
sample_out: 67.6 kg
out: 117.2 kg
